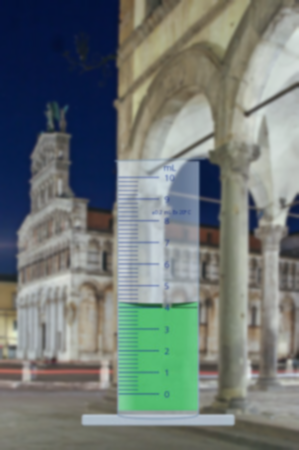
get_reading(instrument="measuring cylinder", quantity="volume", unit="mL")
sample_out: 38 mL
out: 4 mL
